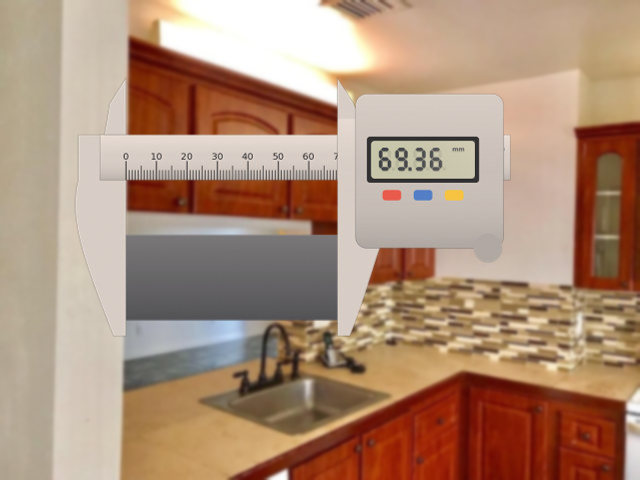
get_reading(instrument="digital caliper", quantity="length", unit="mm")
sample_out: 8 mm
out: 69.36 mm
